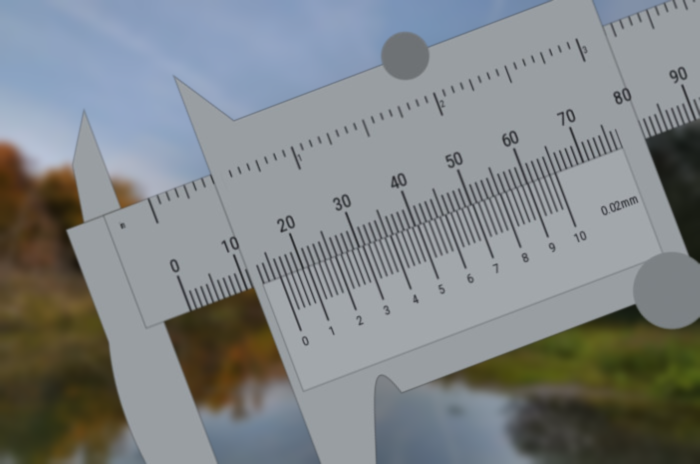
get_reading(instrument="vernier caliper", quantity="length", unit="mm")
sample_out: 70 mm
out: 16.0 mm
